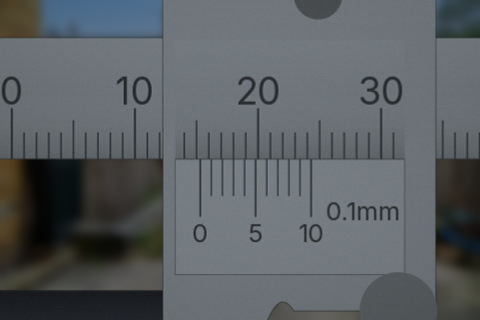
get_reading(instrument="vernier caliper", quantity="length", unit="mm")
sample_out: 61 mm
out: 15.3 mm
